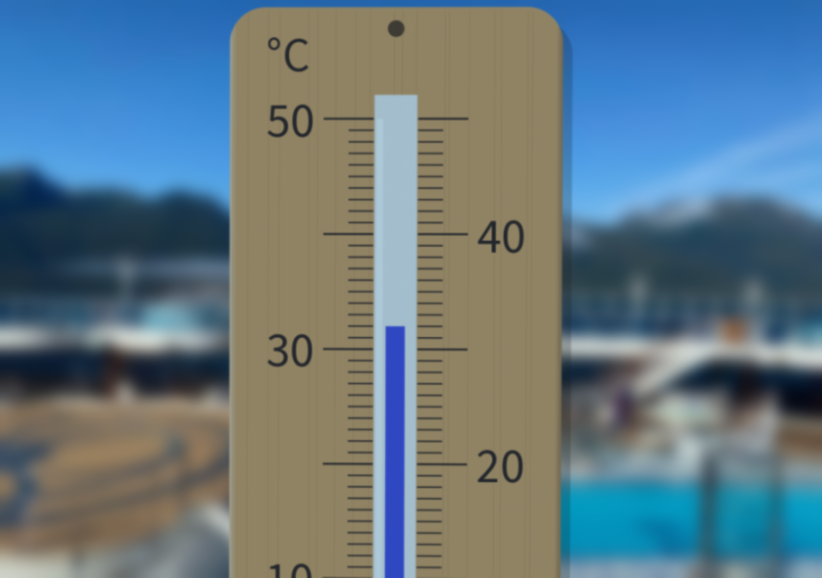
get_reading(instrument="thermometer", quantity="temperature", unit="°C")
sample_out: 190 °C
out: 32 °C
